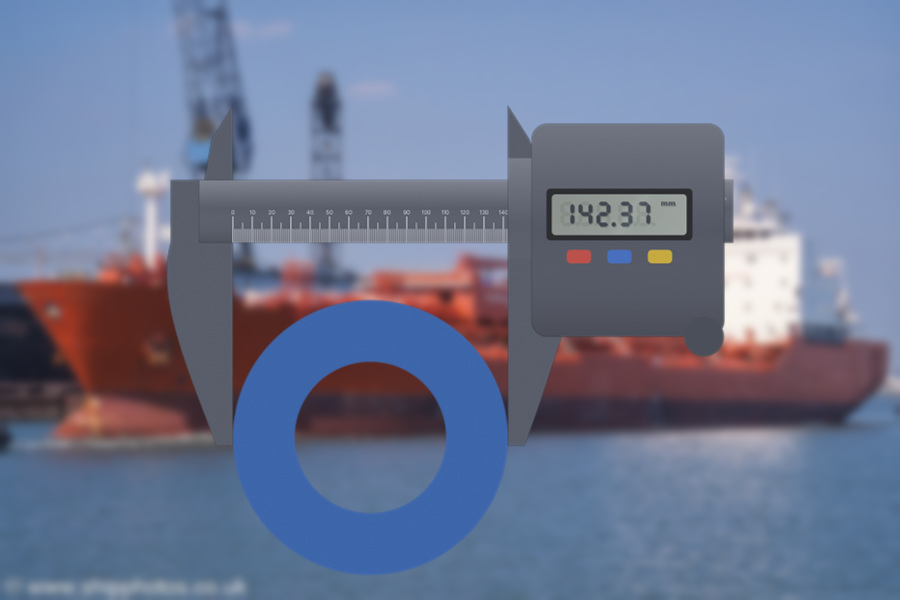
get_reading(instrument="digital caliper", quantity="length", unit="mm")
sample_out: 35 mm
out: 142.37 mm
